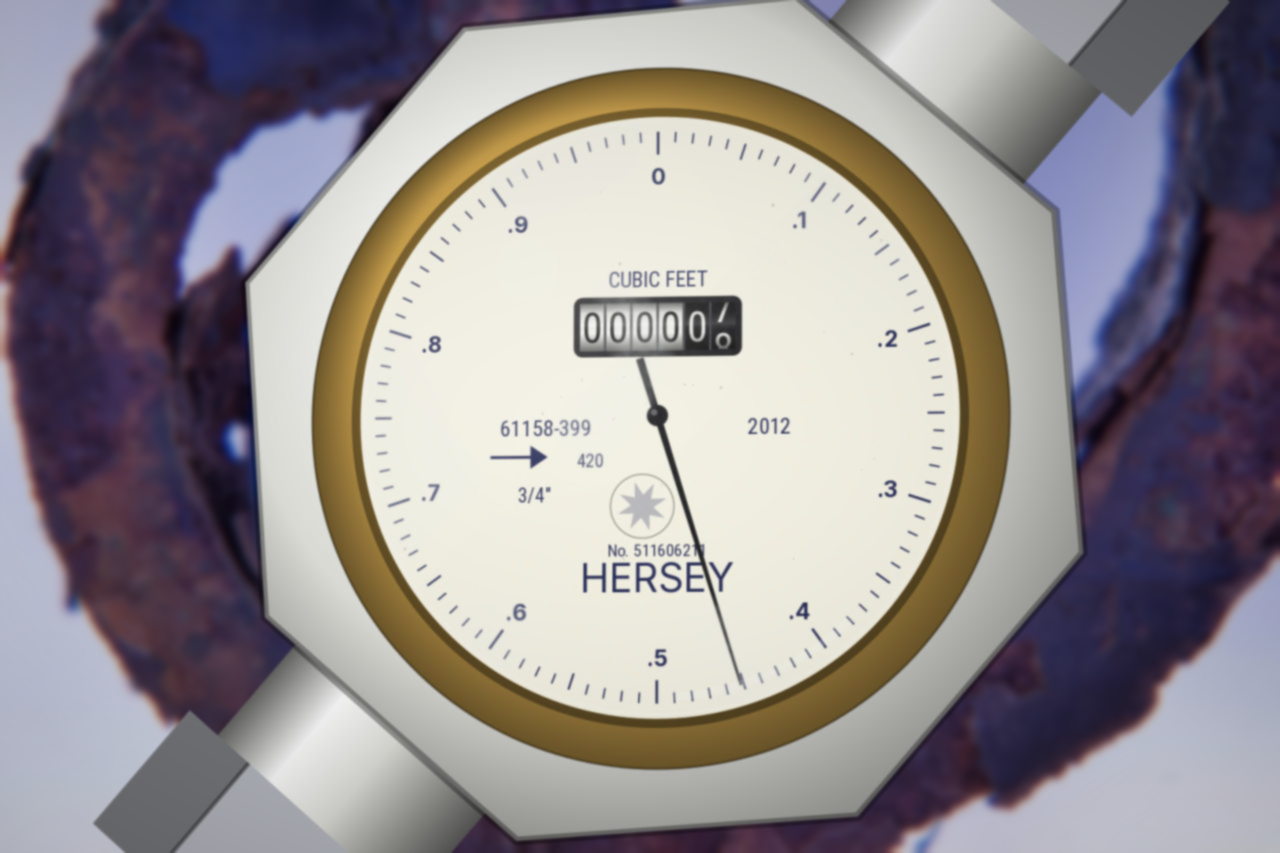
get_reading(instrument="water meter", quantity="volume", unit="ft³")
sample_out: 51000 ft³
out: 7.45 ft³
